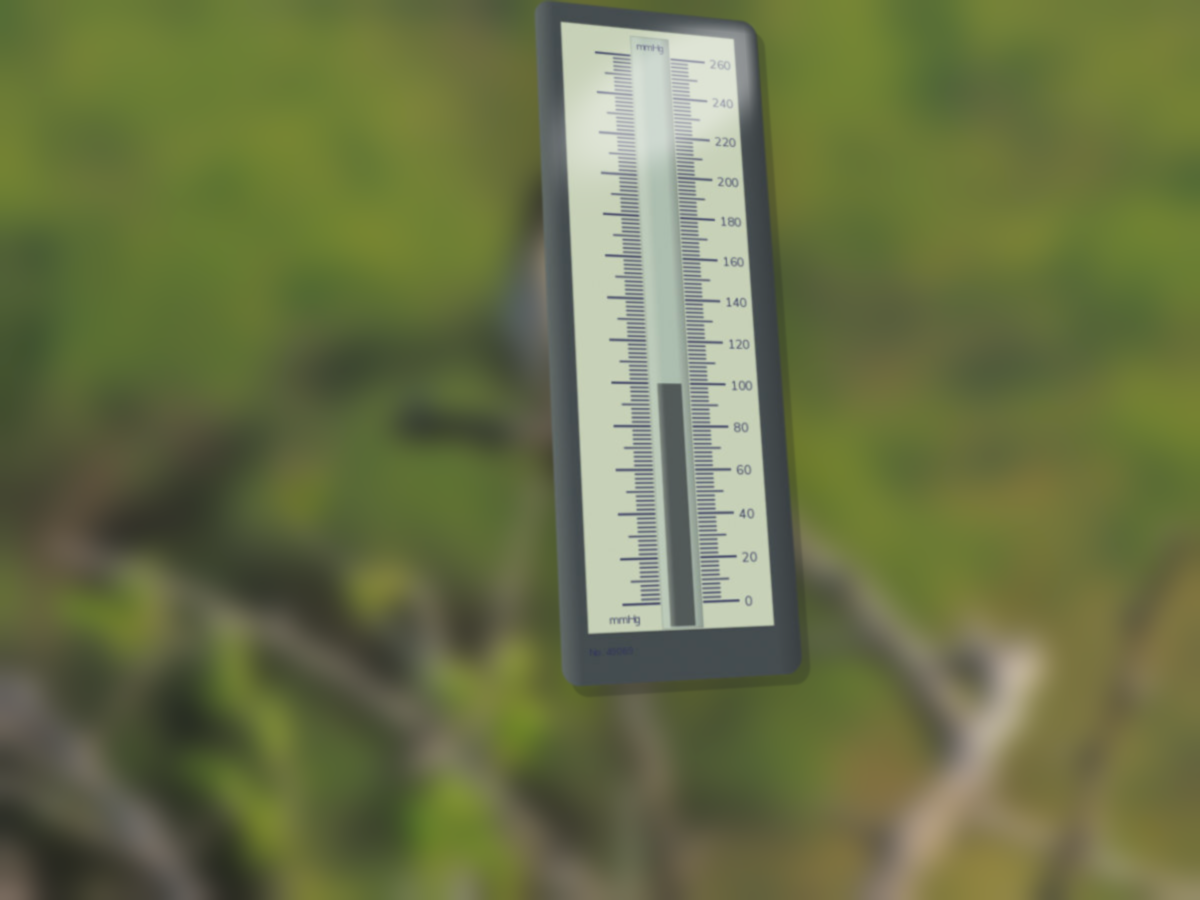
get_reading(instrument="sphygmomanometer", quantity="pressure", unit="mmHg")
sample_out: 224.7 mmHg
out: 100 mmHg
